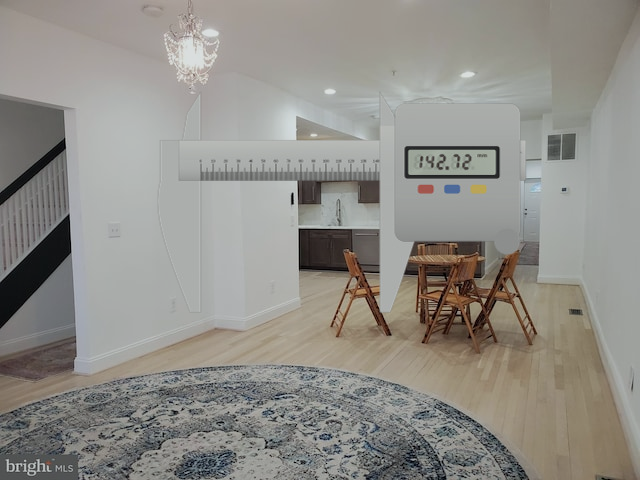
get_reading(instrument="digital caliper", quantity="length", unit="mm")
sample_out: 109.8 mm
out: 142.72 mm
